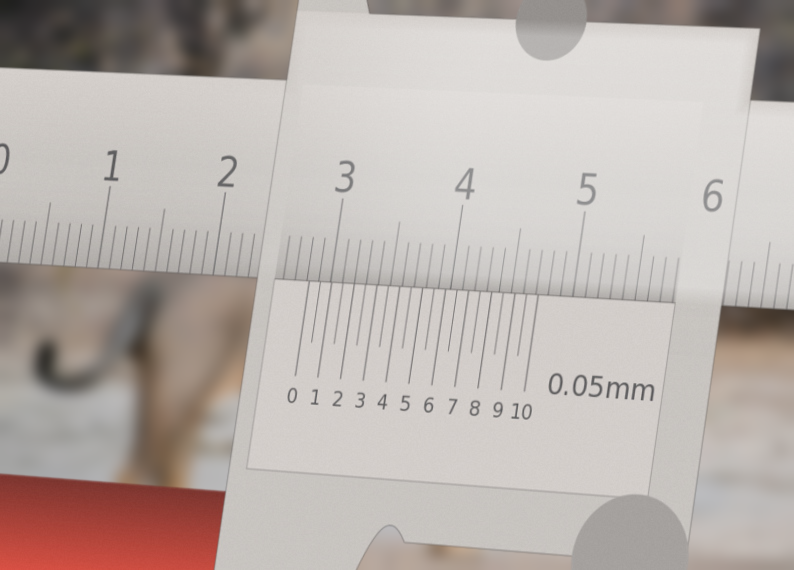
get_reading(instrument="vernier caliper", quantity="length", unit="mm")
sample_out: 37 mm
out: 28.2 mm
